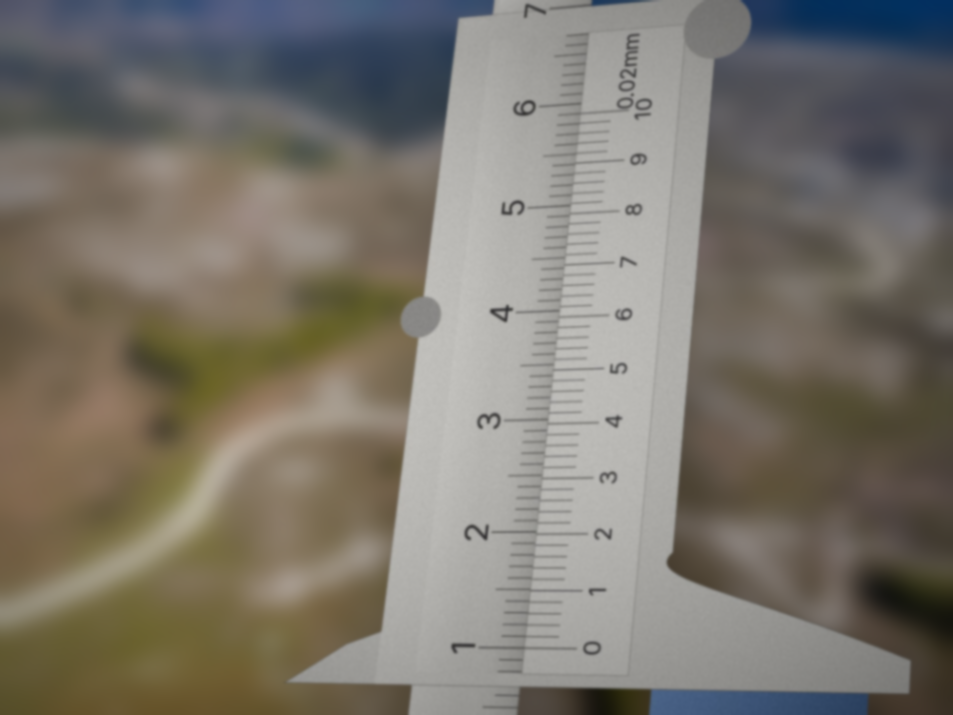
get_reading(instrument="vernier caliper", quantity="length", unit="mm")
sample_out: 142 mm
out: 10.0 mm
